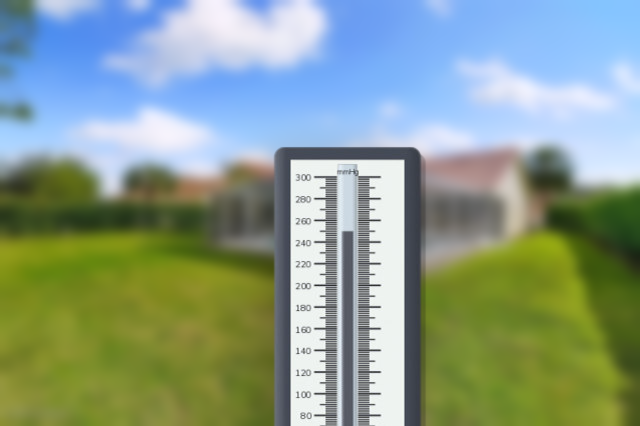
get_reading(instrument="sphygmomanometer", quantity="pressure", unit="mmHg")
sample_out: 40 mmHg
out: 250 mmHg
